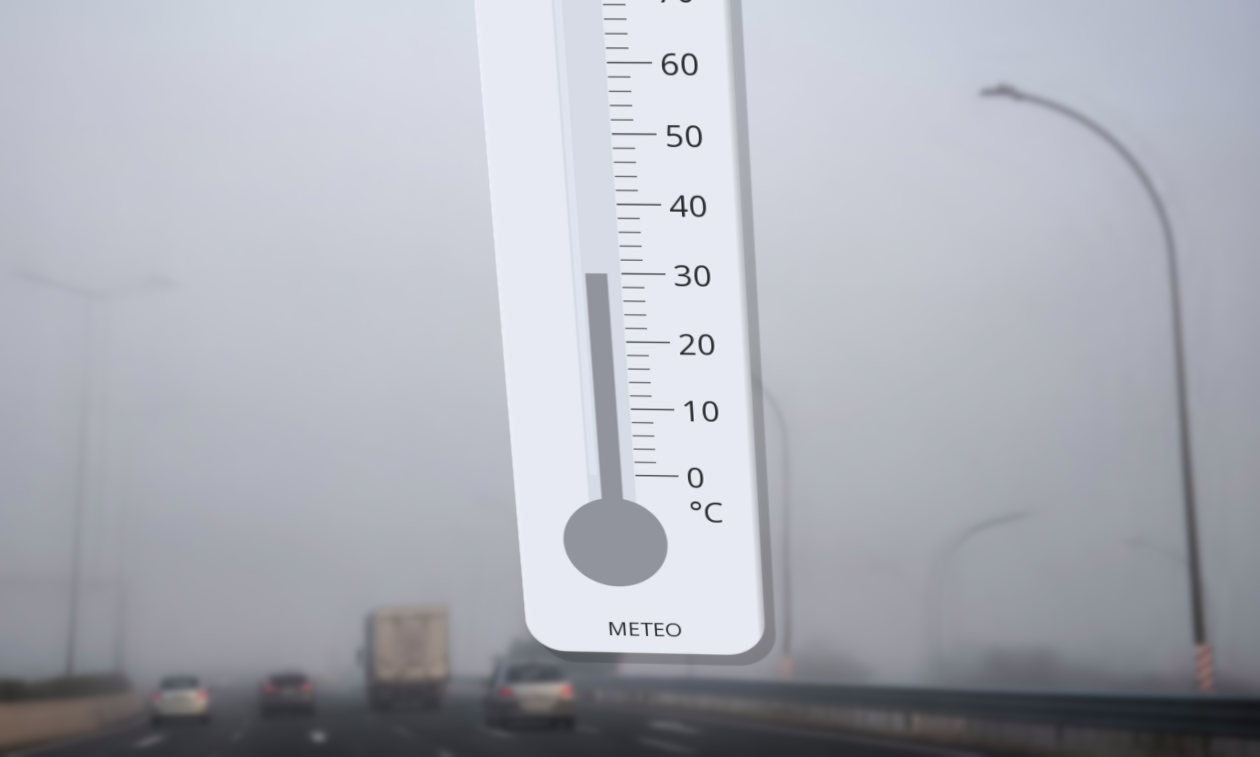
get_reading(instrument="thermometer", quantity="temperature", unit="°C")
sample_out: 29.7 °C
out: 30 °C
